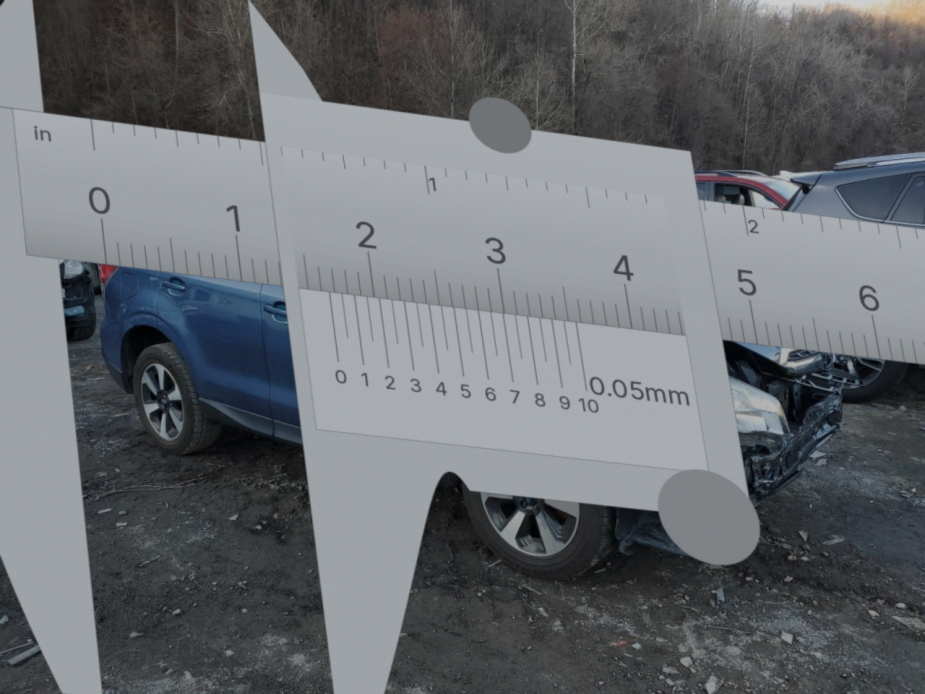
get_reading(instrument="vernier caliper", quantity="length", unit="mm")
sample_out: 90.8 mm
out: 16.6 mm
